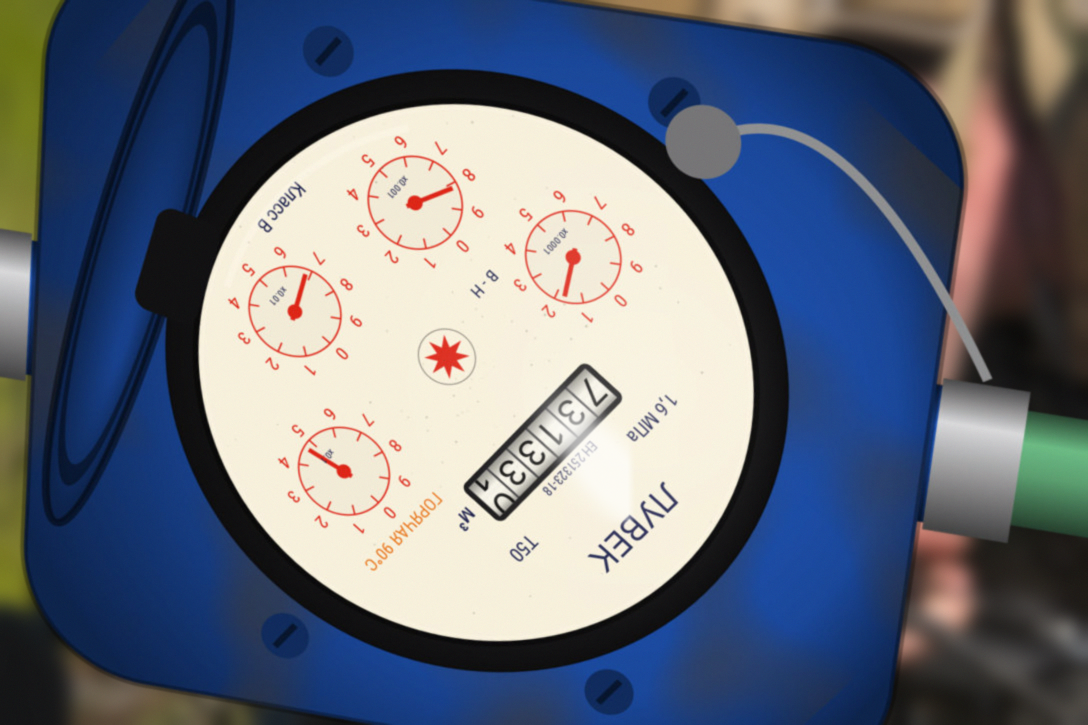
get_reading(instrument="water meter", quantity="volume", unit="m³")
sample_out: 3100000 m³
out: 731330.4681 m³
